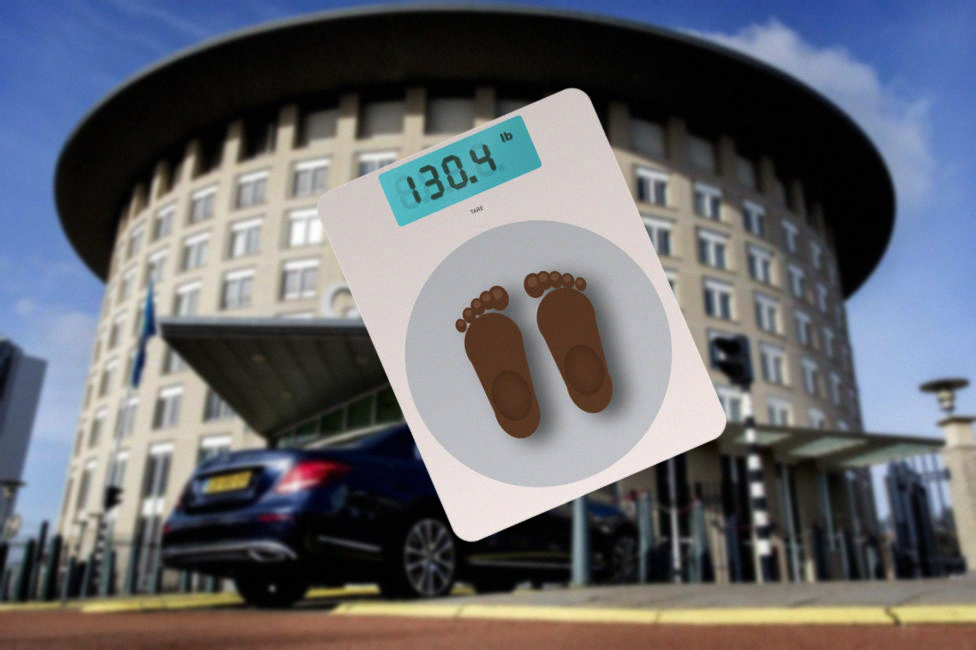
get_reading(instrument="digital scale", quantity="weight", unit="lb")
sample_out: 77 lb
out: 130.4 lb
